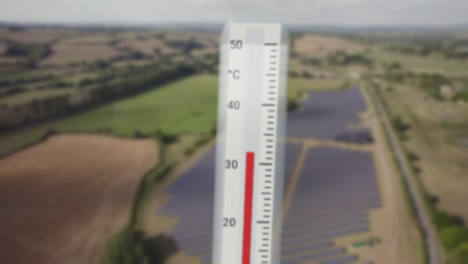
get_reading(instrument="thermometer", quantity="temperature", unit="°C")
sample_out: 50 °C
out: 32 °C
